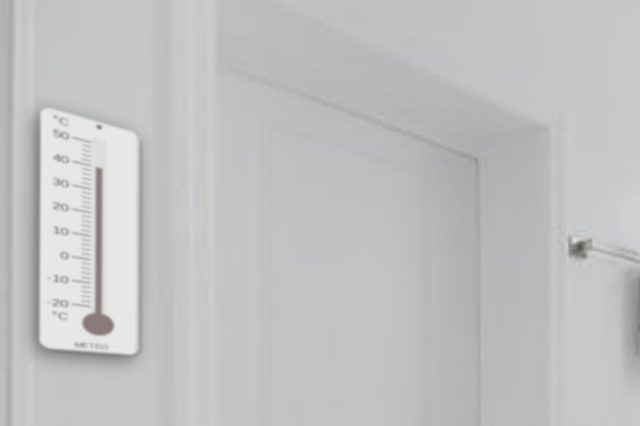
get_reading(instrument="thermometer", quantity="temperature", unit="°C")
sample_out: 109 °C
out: 40 °C
